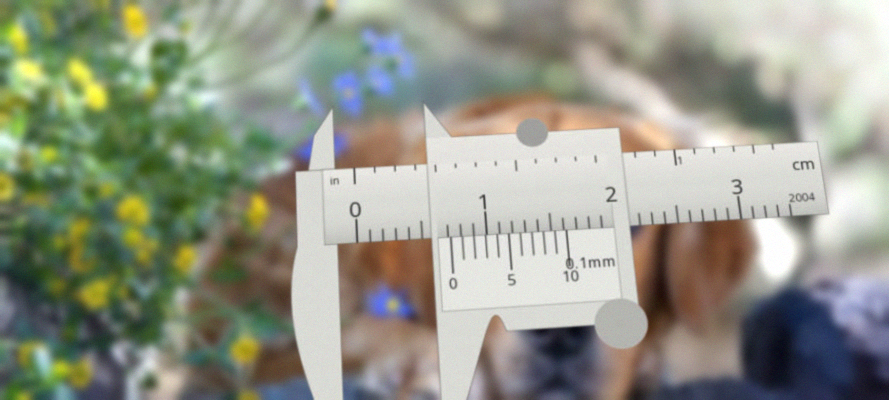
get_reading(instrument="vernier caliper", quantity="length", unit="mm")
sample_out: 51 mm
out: 7.2 mm
